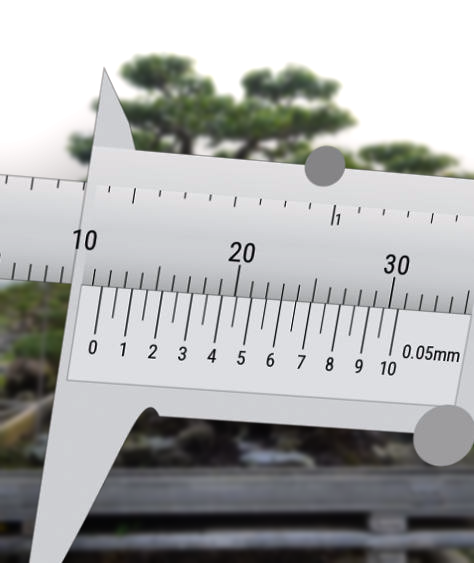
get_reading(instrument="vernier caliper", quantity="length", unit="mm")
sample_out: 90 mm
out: 11.6 mm
